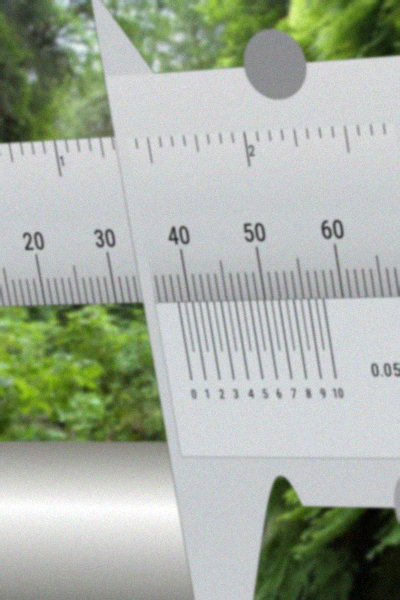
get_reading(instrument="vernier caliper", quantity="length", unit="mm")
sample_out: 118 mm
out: 38.5 mm
